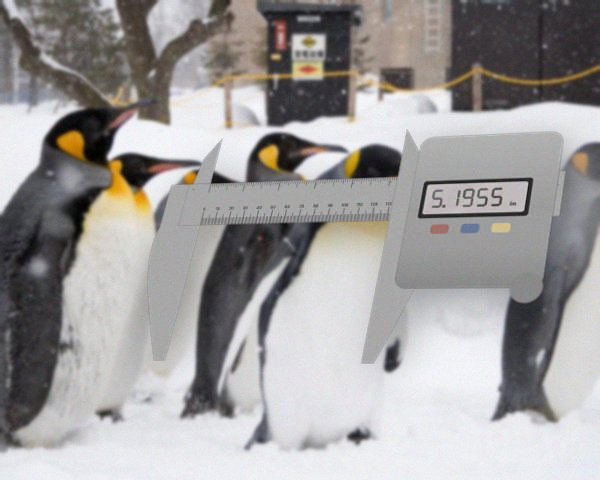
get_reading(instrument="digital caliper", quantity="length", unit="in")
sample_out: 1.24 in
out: 5.1955 in
